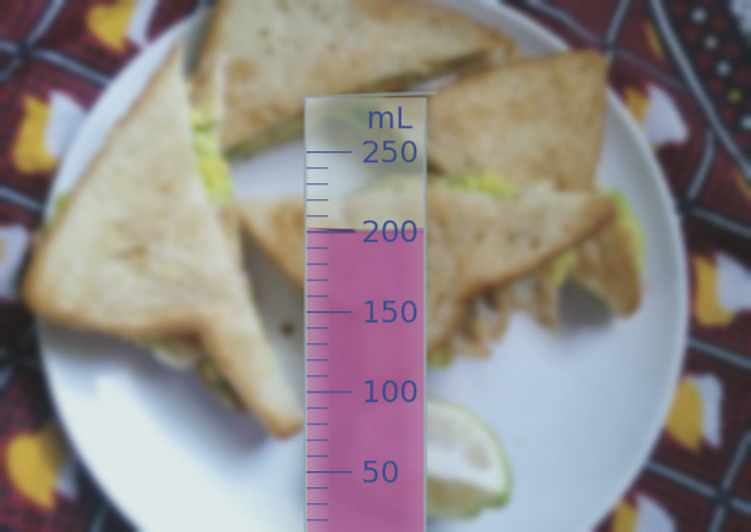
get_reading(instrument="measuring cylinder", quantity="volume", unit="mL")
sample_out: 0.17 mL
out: 200 mL
